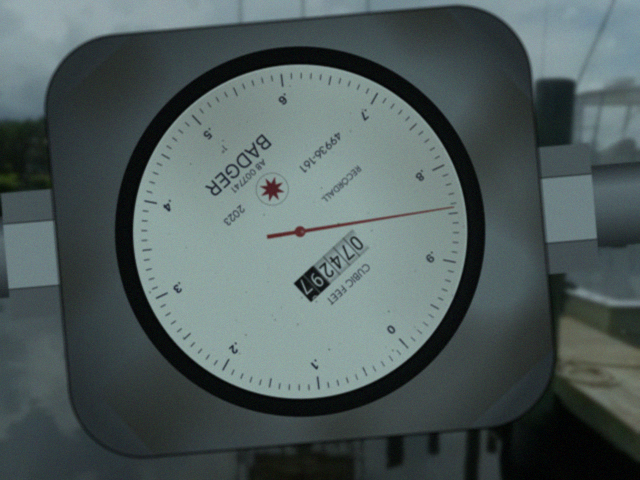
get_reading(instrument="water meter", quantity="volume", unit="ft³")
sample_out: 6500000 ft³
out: 74296.84 ft³
